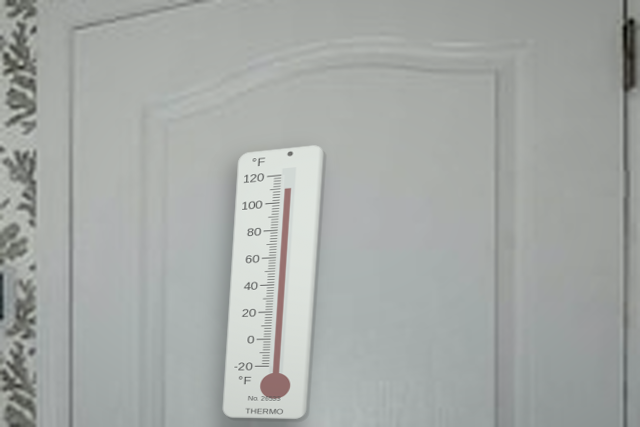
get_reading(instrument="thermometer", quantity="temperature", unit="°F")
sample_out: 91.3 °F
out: 110 °F
